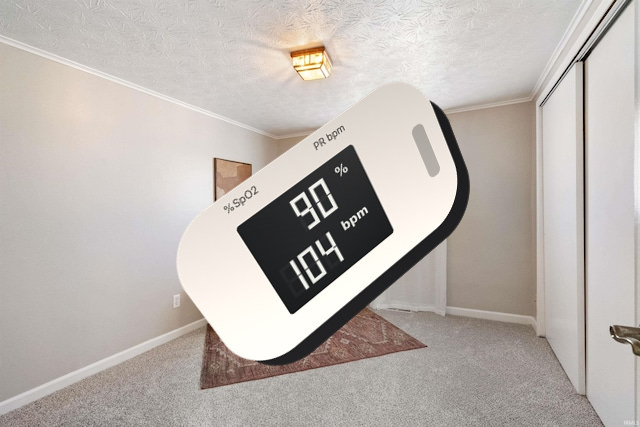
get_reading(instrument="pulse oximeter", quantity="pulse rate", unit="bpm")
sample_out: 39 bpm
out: 104 bpm
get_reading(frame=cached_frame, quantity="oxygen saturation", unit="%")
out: 90 %
